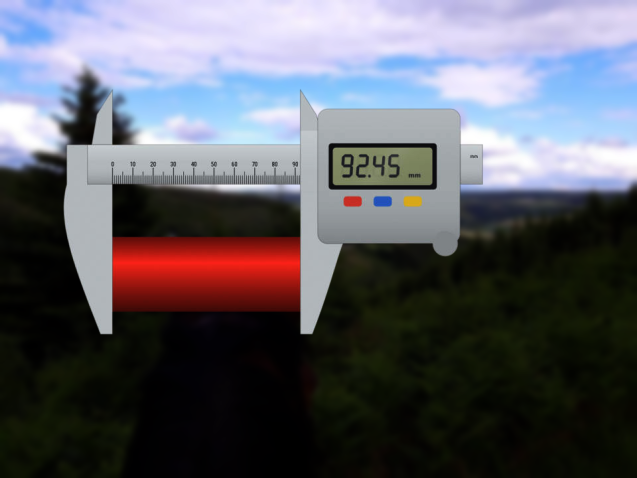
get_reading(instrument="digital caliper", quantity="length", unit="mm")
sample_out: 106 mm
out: 92.45 mm
